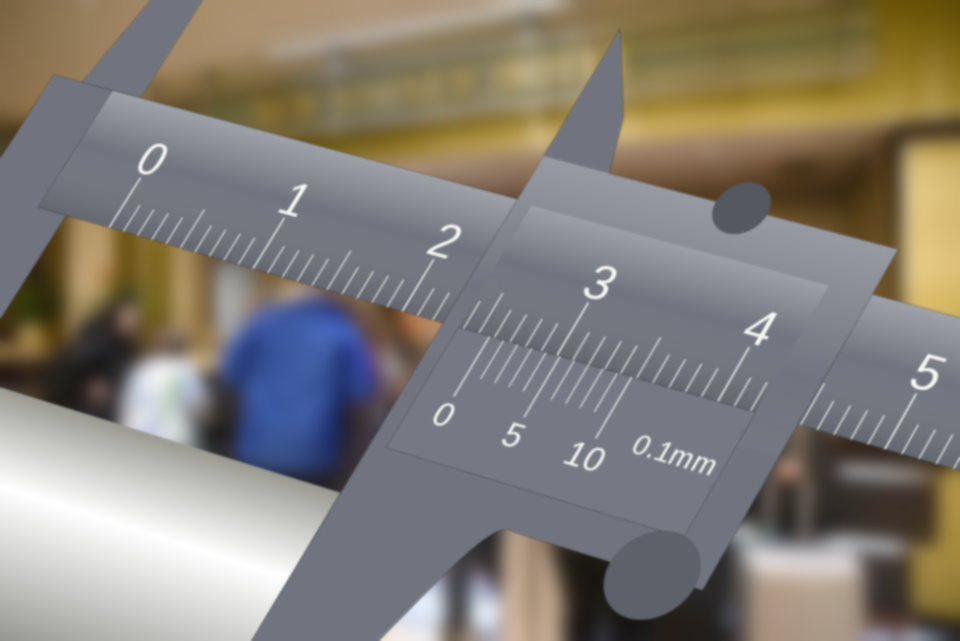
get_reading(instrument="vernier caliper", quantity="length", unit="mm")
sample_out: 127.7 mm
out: 25.7 mm
